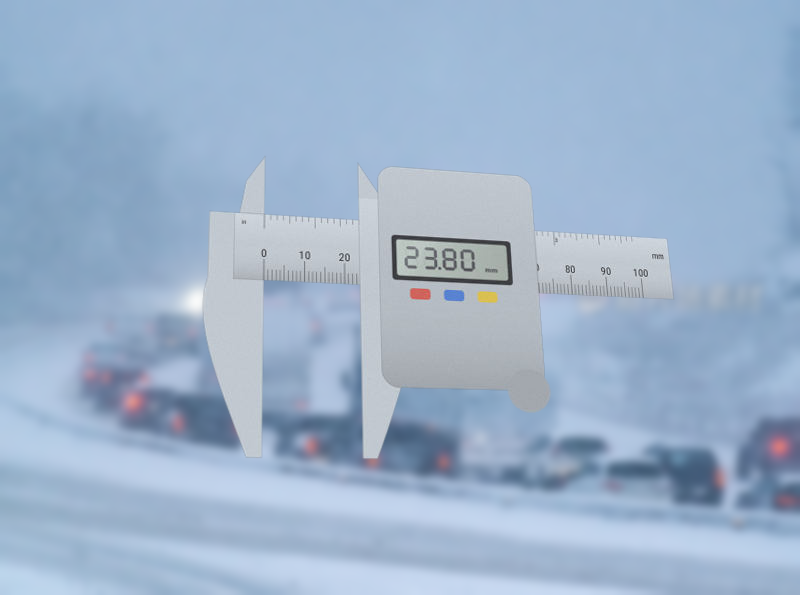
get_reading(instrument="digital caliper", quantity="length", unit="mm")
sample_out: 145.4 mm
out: 23.80 mm
